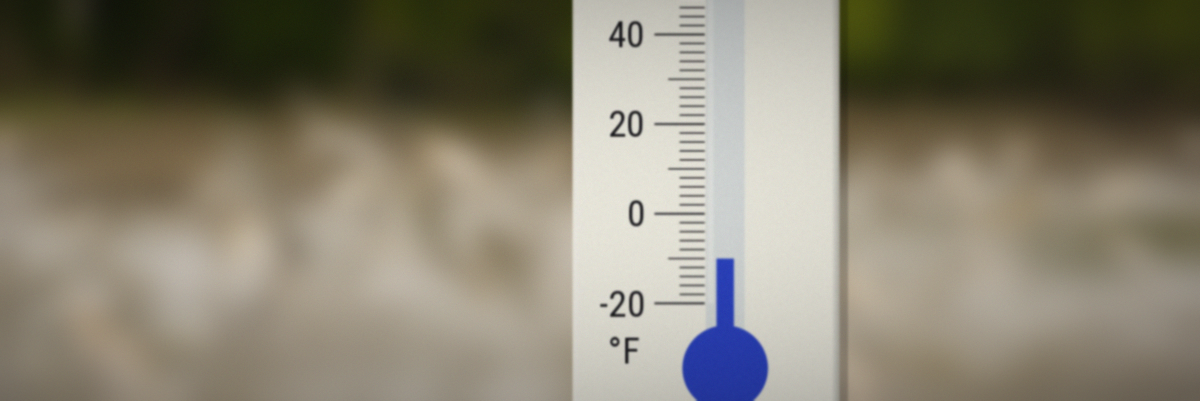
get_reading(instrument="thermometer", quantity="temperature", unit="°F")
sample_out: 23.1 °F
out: -10 °F
